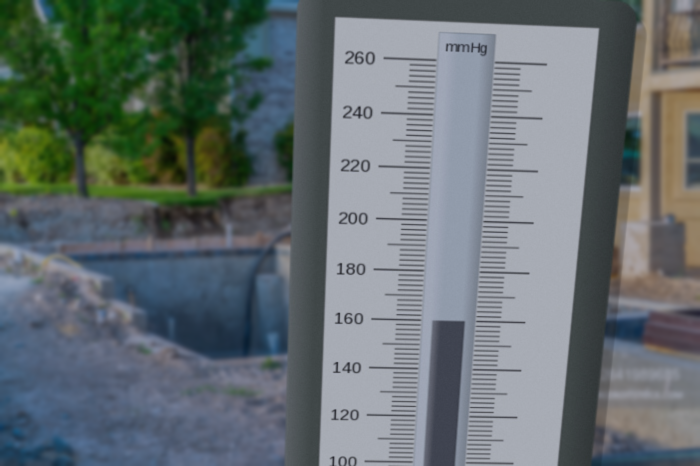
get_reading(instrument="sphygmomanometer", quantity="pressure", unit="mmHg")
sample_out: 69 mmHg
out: 160 mmHg
